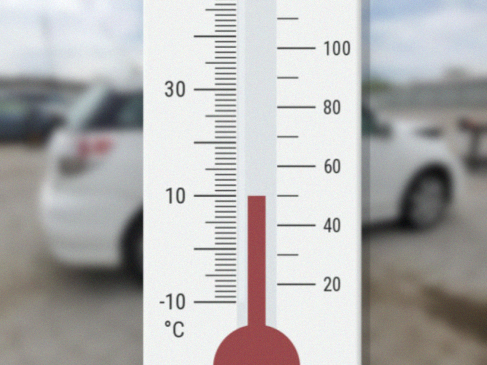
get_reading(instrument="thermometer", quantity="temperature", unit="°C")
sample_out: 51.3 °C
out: 10 °C
